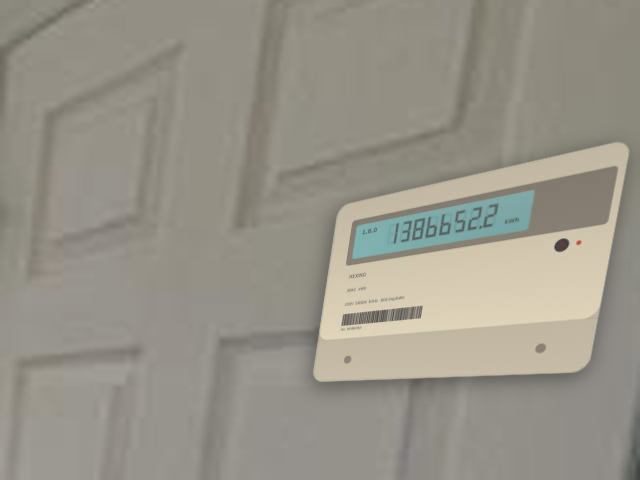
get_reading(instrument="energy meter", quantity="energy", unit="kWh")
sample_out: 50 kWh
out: 1386652.2 kWh
